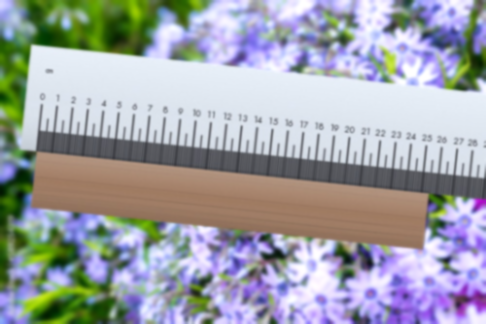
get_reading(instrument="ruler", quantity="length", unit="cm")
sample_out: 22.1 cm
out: 25.5 cm
